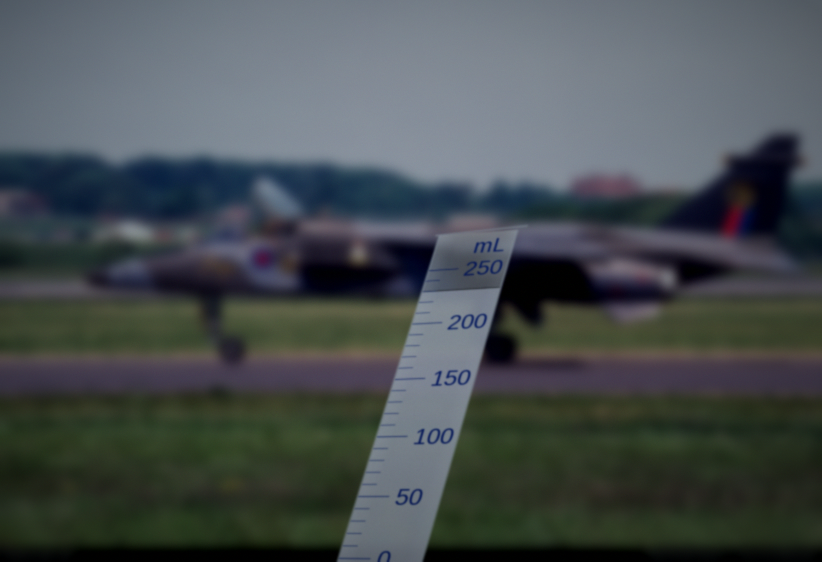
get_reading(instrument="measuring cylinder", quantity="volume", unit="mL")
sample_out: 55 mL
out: 230 mL
